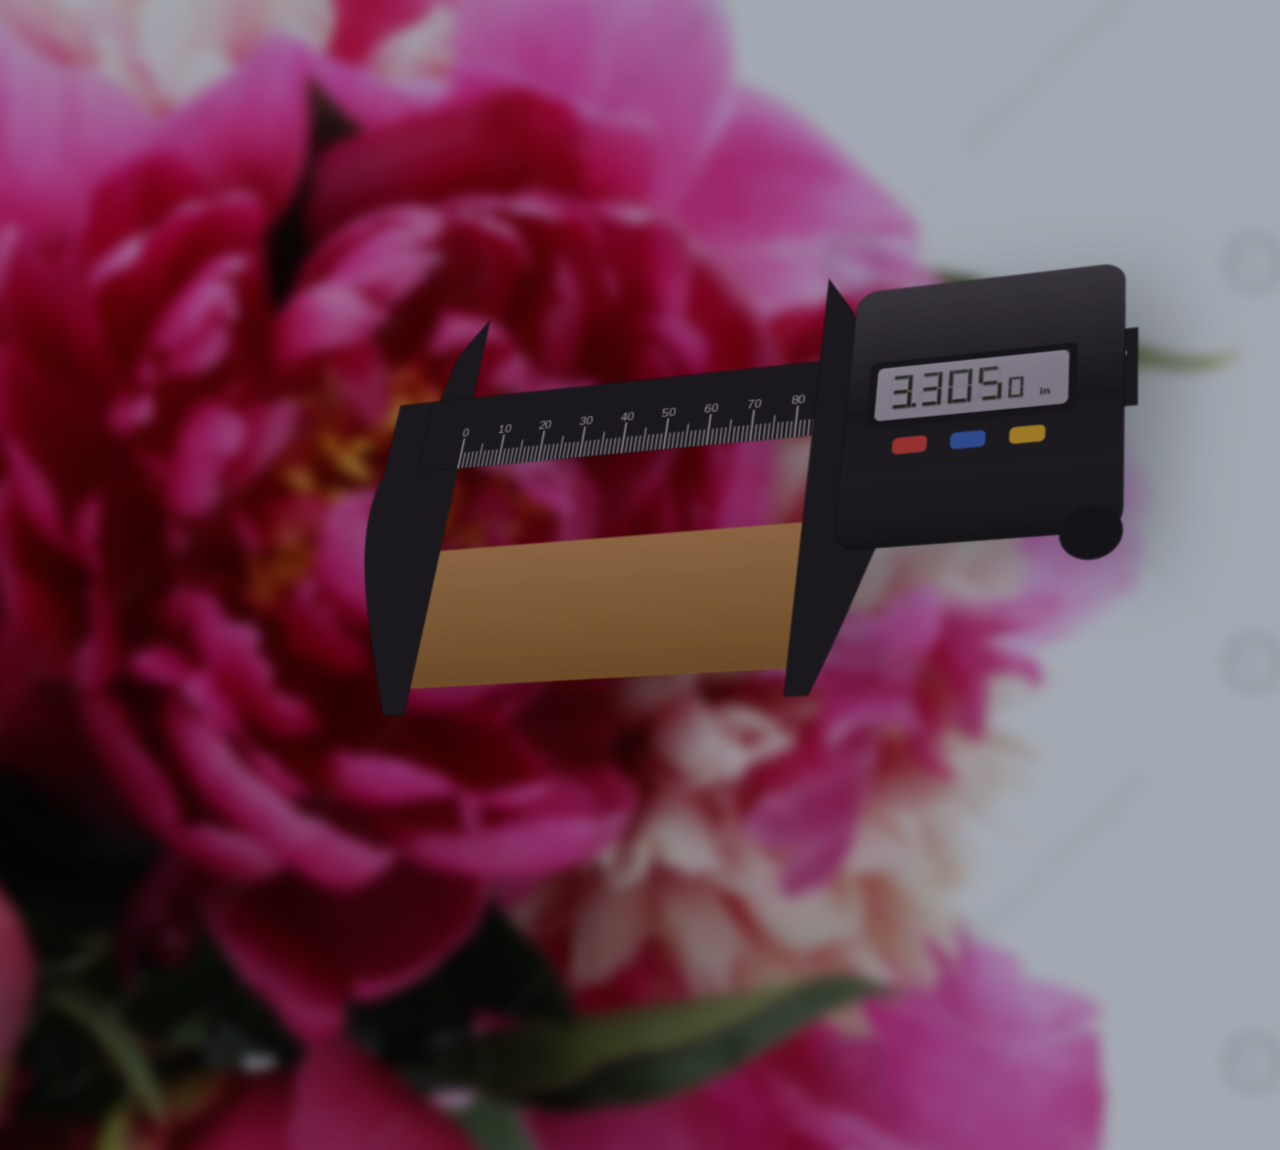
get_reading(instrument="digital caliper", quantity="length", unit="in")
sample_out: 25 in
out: 3.3050 in
